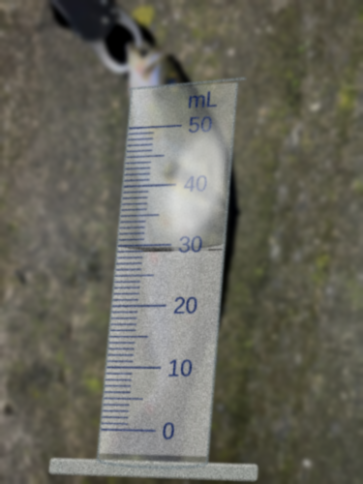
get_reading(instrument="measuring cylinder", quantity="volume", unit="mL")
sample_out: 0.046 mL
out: 29 mL
